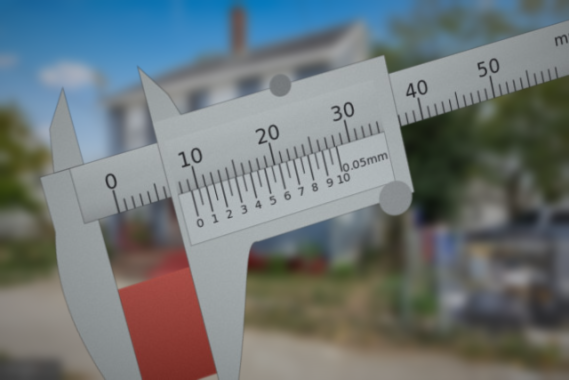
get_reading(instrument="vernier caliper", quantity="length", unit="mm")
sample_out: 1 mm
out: 9.2 mm
